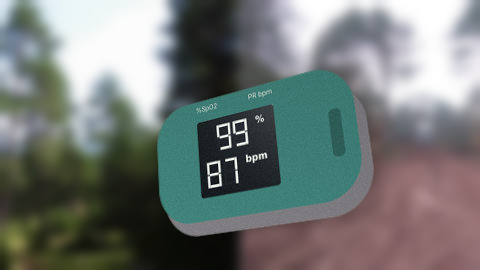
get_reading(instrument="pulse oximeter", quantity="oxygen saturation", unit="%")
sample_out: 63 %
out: 99 %
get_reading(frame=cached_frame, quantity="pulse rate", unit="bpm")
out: 87 bpm
